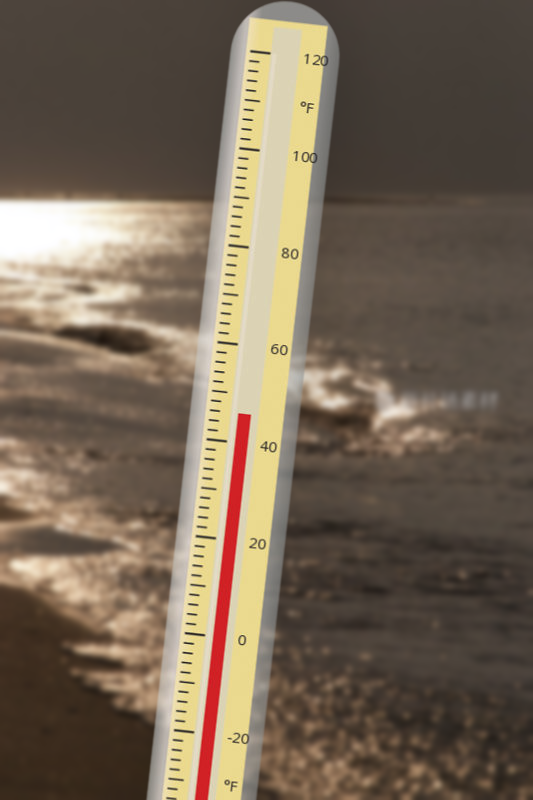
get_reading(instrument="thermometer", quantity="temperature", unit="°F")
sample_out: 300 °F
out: 46 °F
